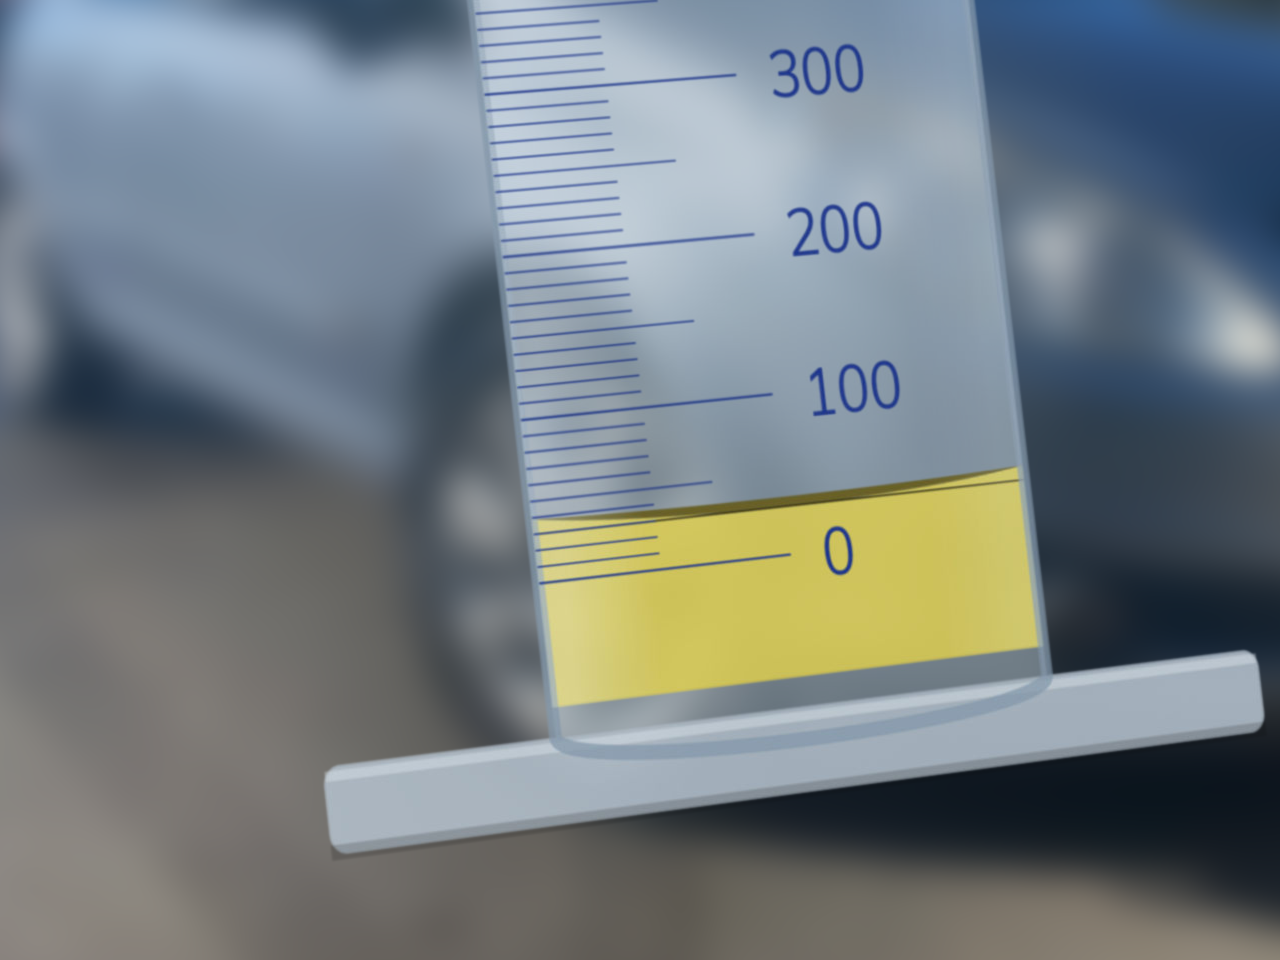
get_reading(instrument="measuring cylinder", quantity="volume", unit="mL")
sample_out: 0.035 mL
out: 30 mL
